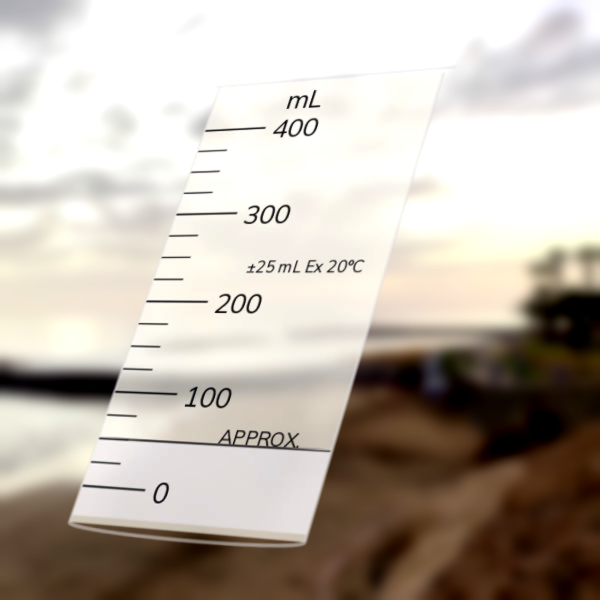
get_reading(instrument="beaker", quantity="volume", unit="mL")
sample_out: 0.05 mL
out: 50 mL
